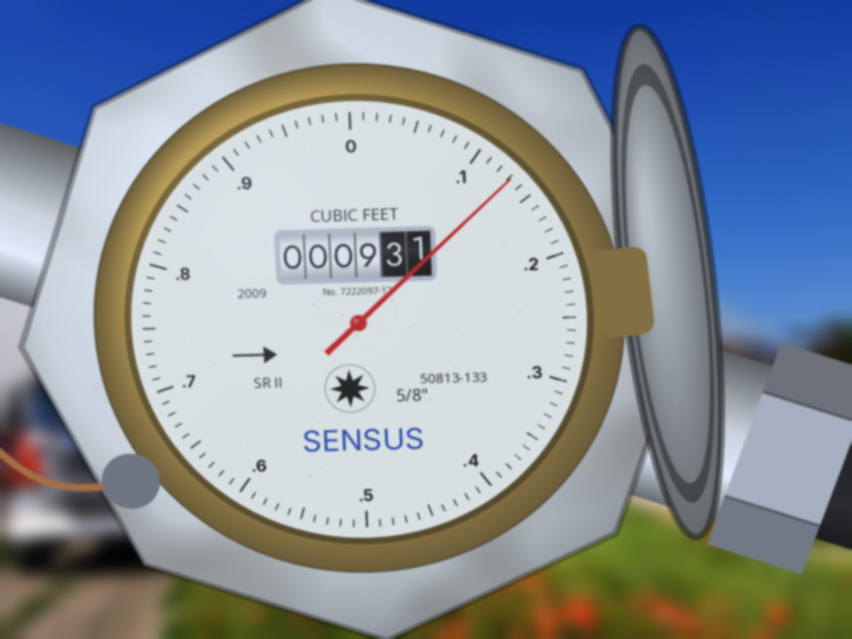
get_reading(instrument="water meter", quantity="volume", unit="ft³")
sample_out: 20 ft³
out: 931.13 ft³
